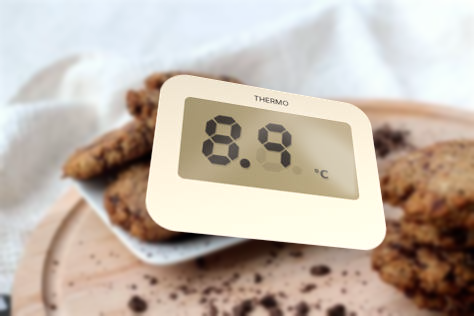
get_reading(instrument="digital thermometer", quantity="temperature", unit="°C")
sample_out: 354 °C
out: 8.9 °C
